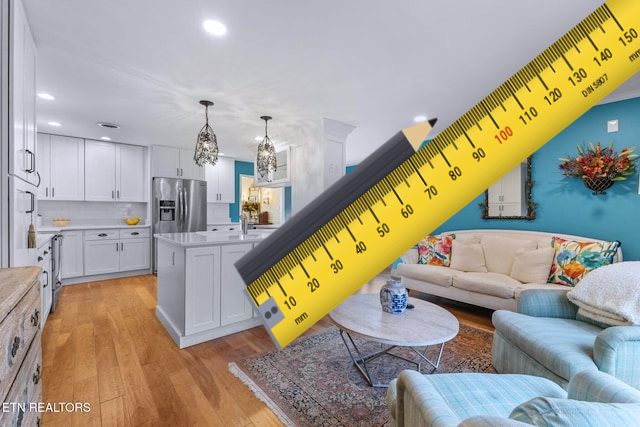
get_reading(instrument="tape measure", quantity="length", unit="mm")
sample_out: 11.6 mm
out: 85 mm
